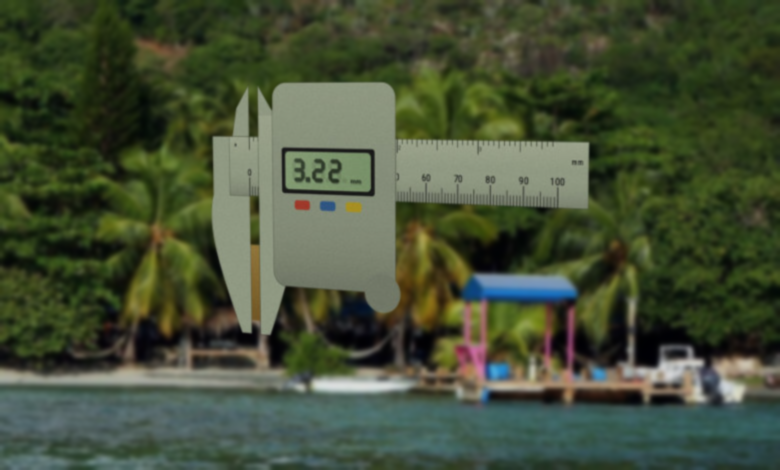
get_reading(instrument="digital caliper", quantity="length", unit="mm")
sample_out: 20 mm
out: 3.22 mm
